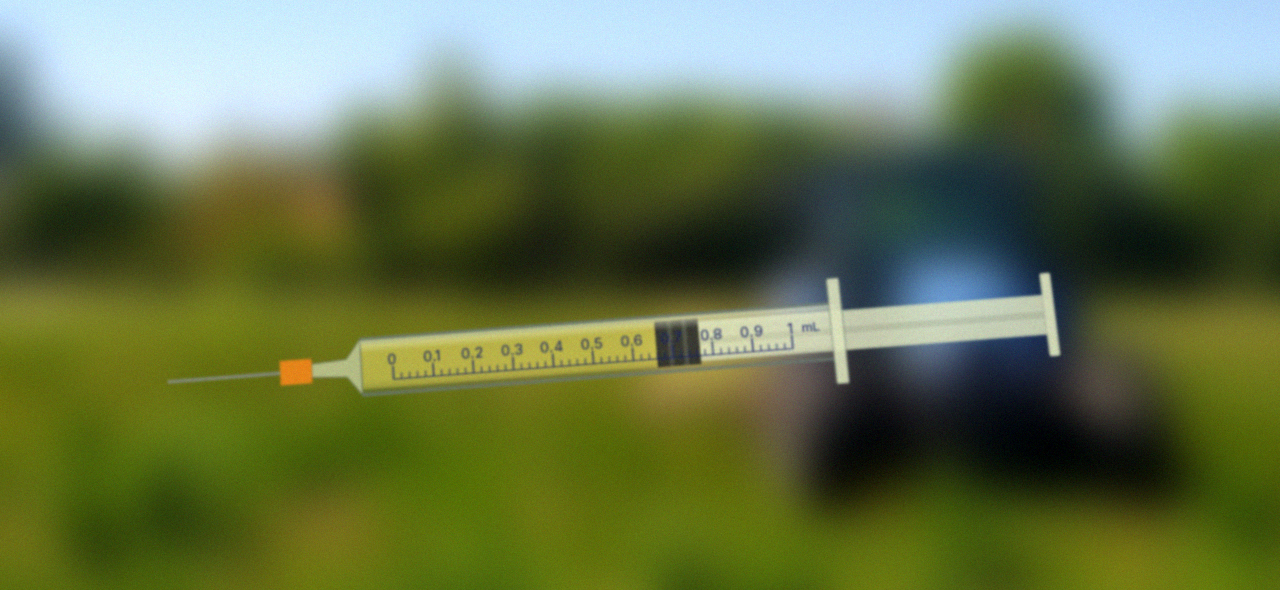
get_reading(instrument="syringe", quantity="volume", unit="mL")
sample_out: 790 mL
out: 0.66 mL
